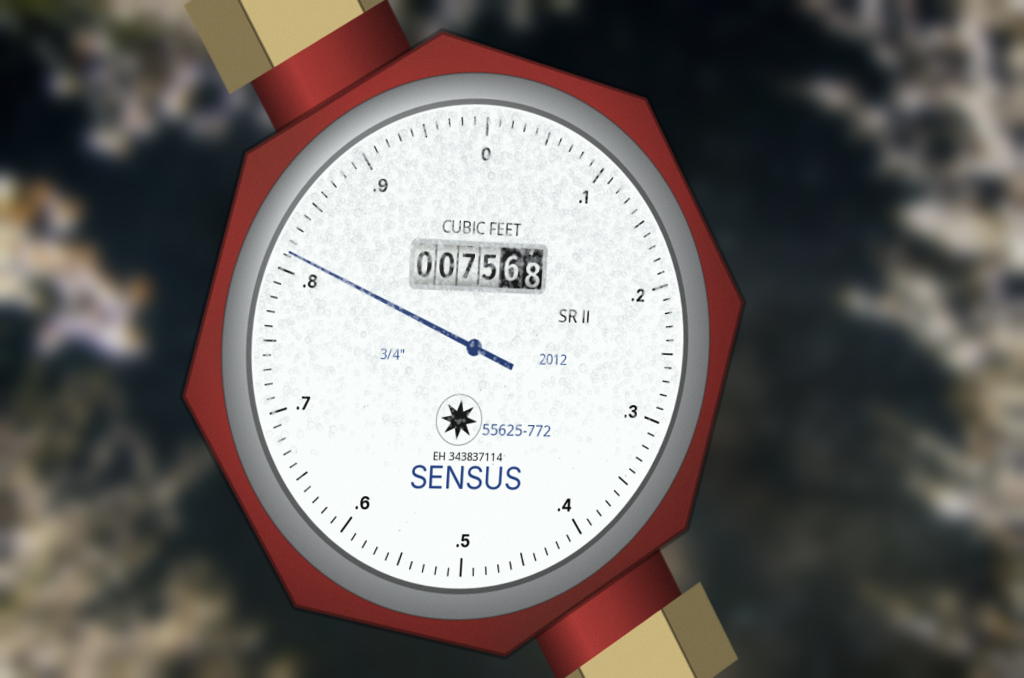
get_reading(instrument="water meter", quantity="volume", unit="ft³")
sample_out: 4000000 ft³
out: 7567.81 ft³
